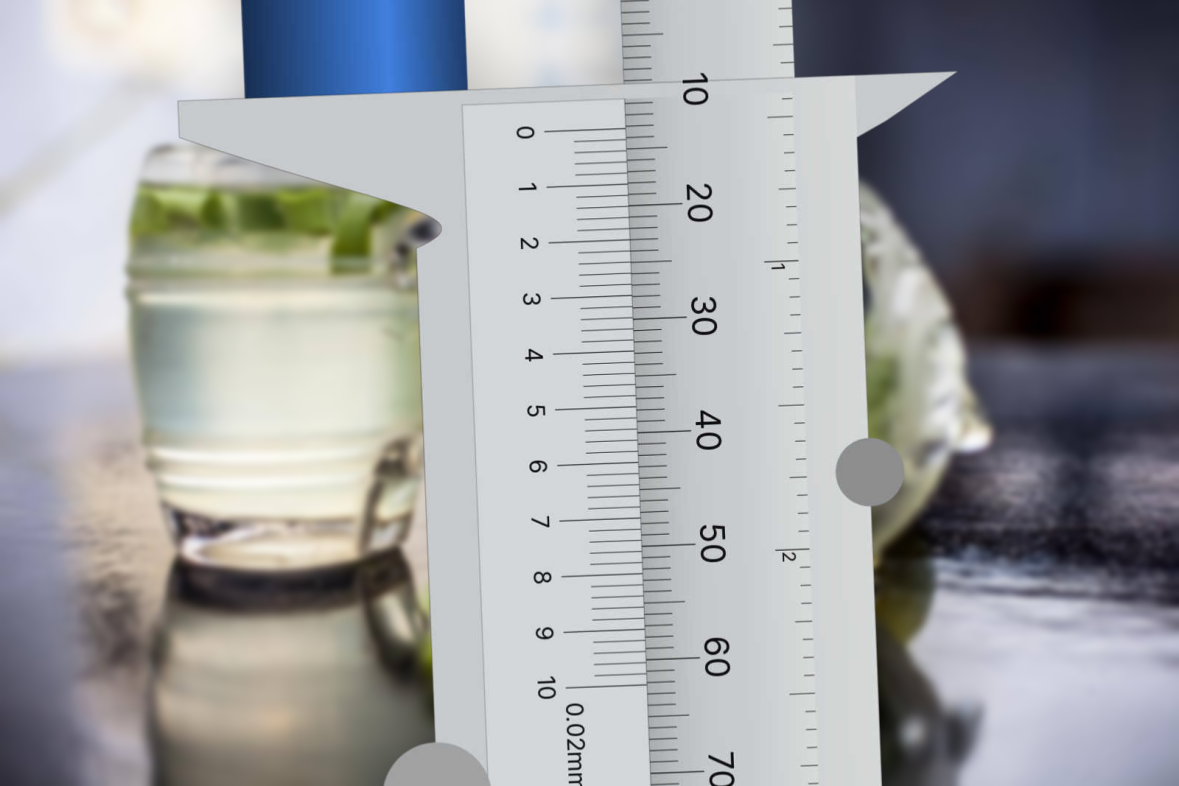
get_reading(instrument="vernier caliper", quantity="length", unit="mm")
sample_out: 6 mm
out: 13.2 mm
